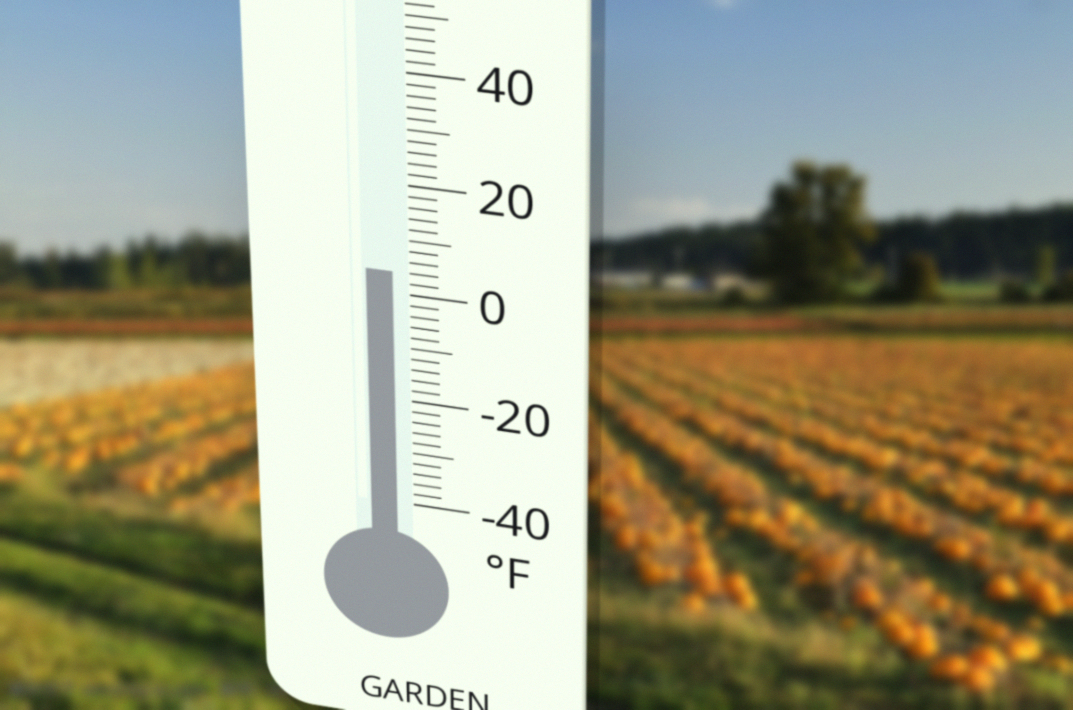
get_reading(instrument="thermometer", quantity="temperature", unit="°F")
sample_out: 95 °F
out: 4 °F
